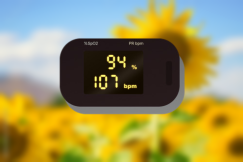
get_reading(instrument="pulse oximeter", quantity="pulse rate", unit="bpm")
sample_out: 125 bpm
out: 107 bpm
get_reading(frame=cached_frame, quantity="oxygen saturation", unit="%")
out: 94 %
